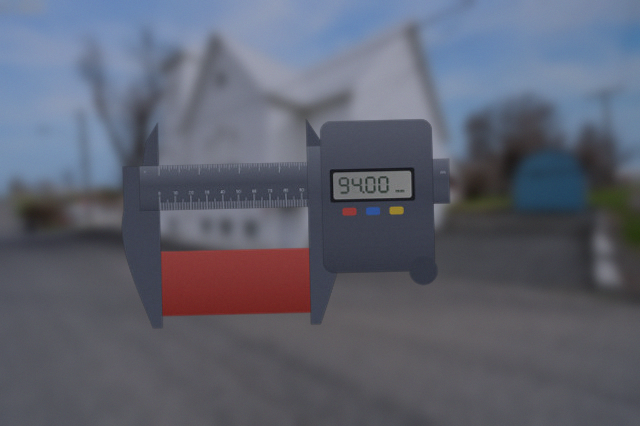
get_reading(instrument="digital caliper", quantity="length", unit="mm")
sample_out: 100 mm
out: 94.00 mm
